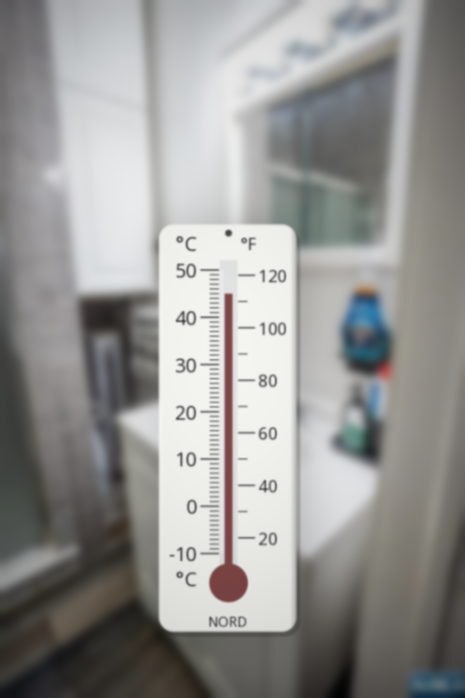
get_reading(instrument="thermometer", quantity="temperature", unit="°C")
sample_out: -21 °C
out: 45 °C
